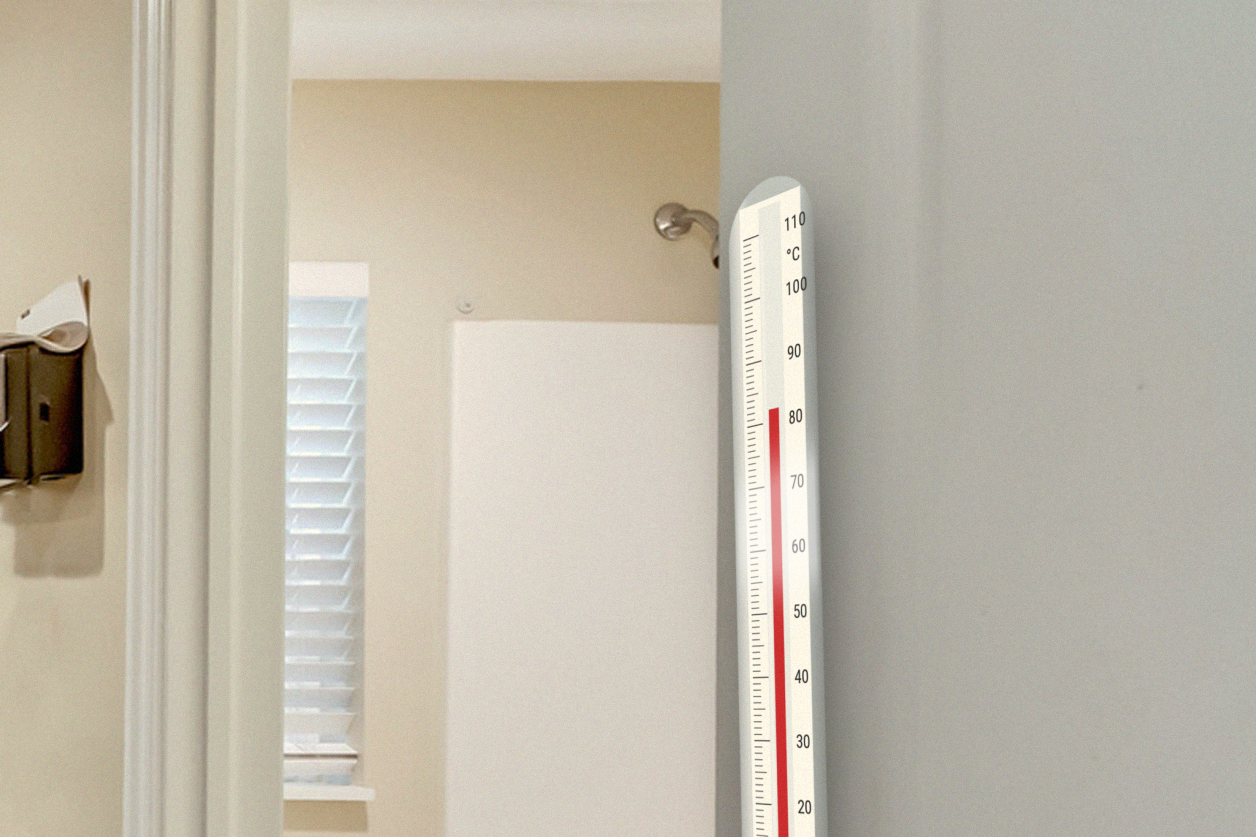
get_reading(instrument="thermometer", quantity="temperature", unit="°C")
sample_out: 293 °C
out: 82 °C
